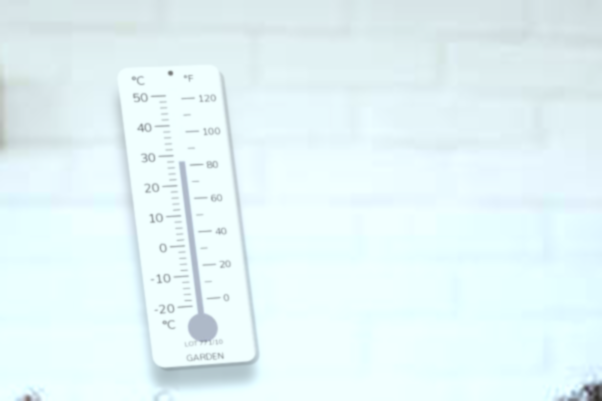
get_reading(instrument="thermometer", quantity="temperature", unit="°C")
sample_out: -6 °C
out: 28 °C
